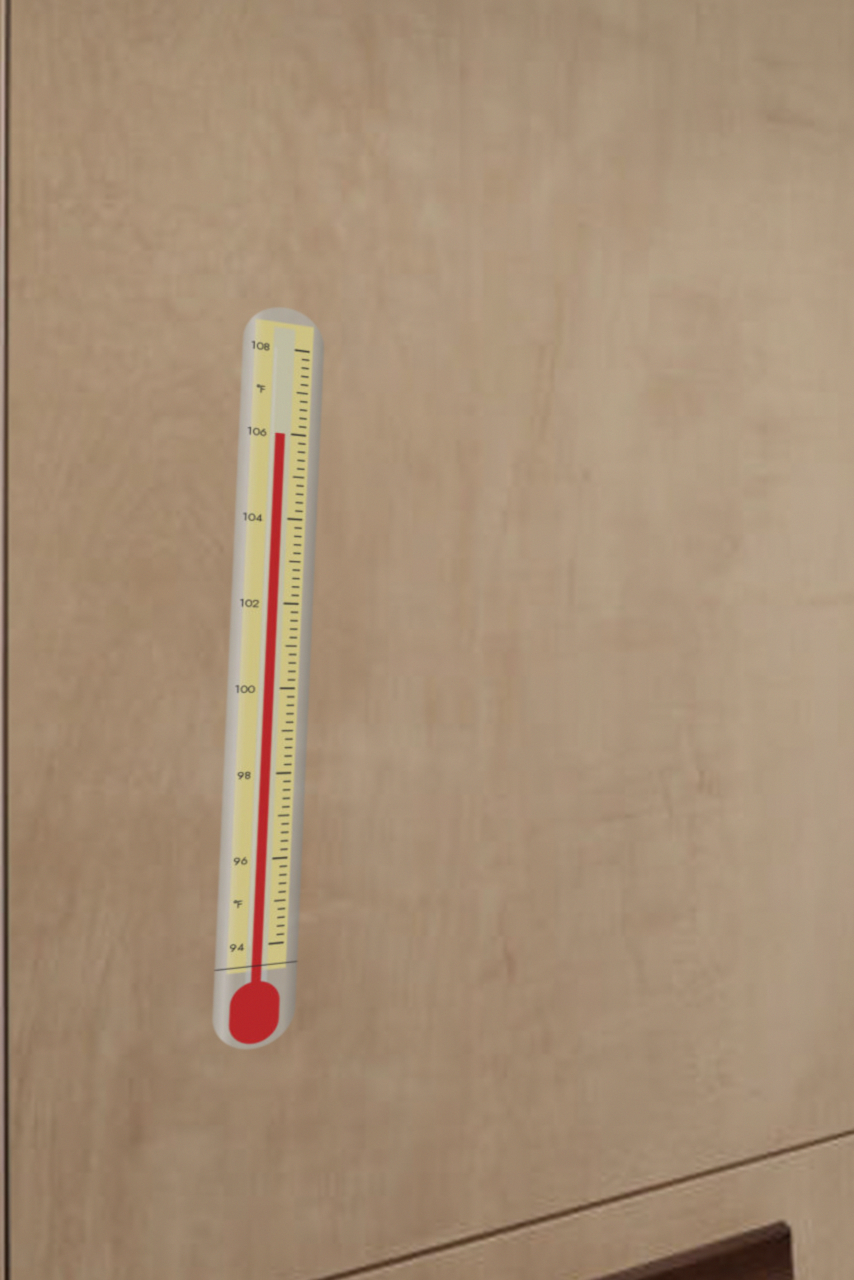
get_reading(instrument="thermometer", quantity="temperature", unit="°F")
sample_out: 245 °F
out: 106 °F
